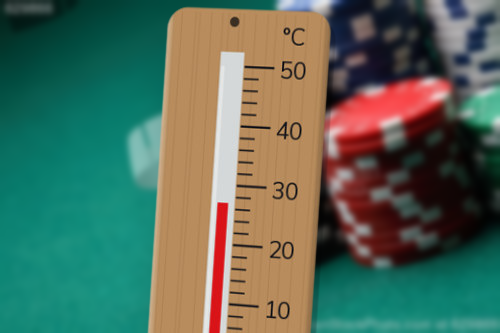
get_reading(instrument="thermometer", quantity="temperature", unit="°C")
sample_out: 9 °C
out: 27 °C
